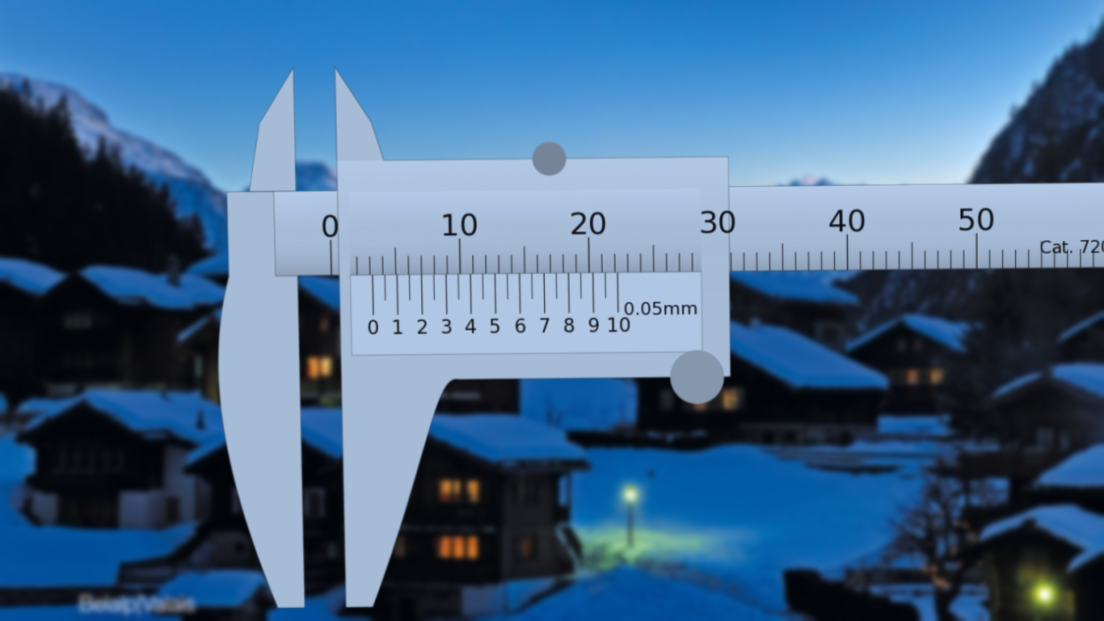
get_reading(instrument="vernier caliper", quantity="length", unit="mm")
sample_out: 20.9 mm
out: 3.2 mm
